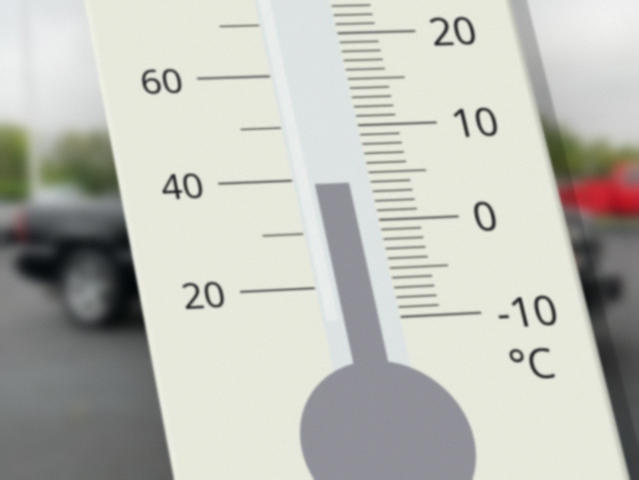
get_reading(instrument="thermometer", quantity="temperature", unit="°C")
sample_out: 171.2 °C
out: 4 °C
